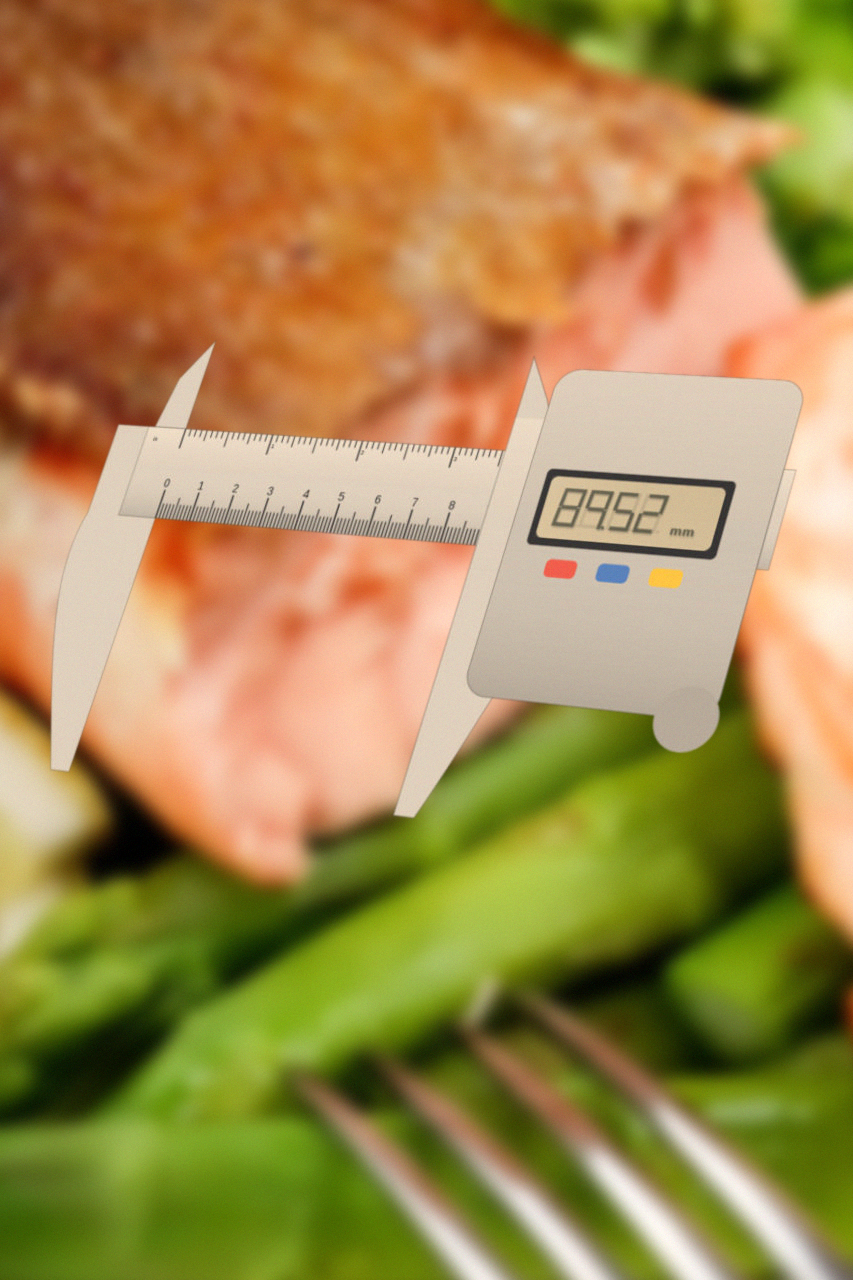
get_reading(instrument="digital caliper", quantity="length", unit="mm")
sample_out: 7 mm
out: 89.52 mm
